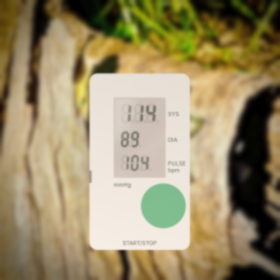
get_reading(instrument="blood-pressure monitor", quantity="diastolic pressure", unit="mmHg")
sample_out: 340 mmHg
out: 89 mmHg
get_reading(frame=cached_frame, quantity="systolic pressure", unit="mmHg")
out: 114 mmHg
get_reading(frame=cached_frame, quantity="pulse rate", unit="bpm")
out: 104 bpm
